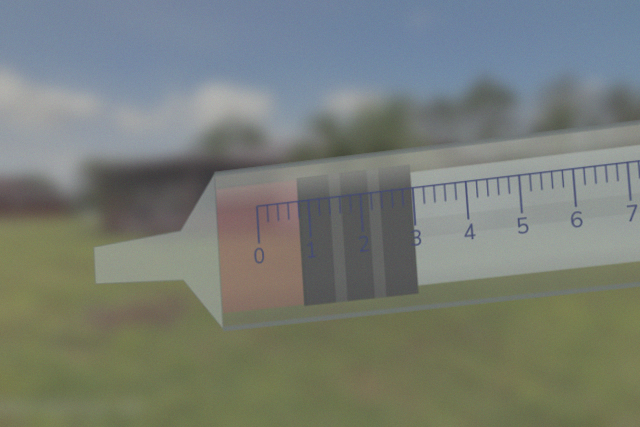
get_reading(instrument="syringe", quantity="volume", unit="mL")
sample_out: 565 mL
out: 0.8 mL
